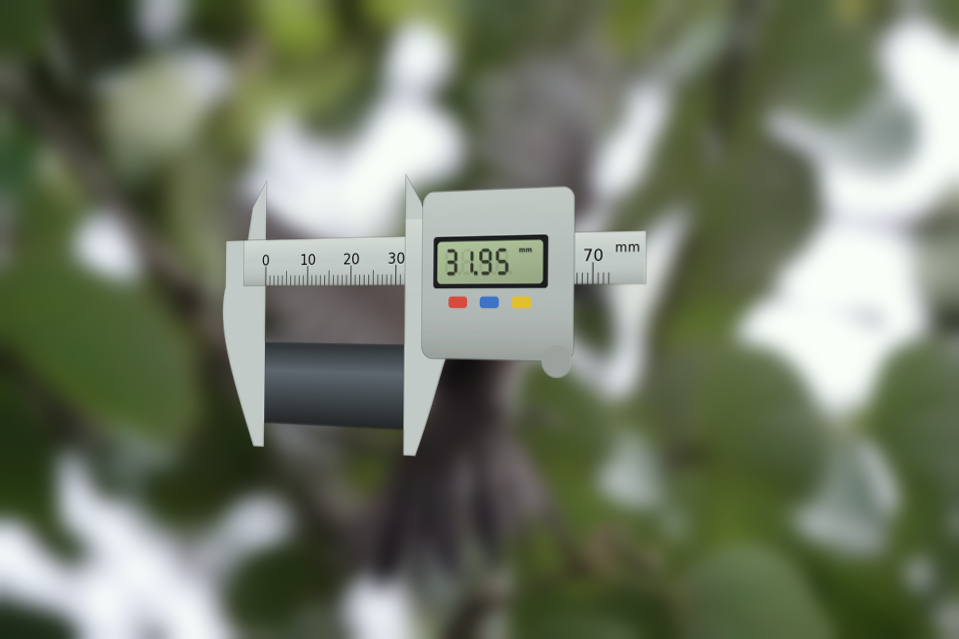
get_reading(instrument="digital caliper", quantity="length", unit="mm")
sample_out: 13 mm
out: 31.95 mm
